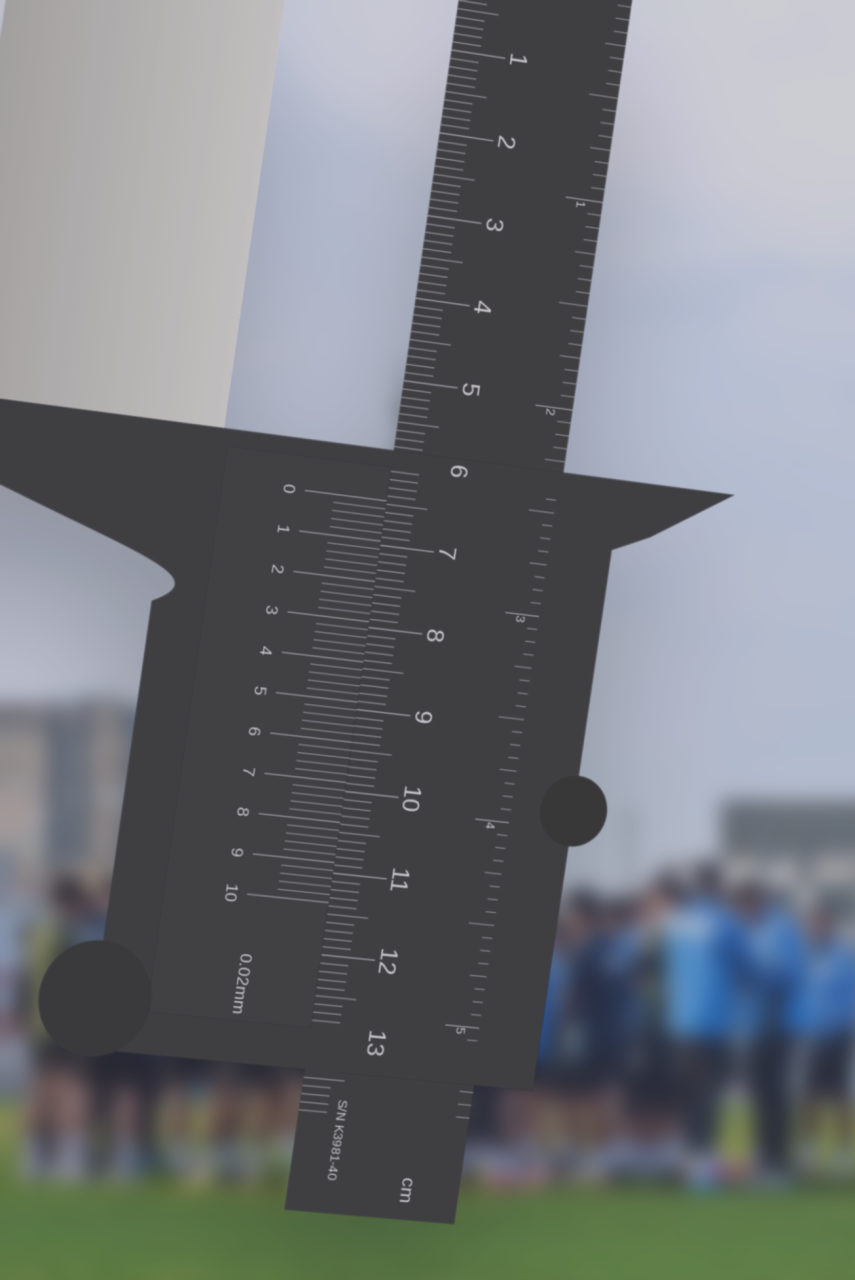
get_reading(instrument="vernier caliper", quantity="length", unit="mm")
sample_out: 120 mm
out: 64.6 mm
